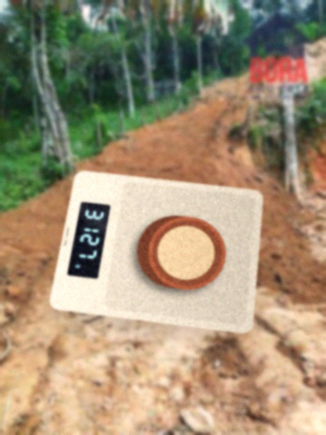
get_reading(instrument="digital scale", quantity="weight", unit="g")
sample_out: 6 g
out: 3127 g
